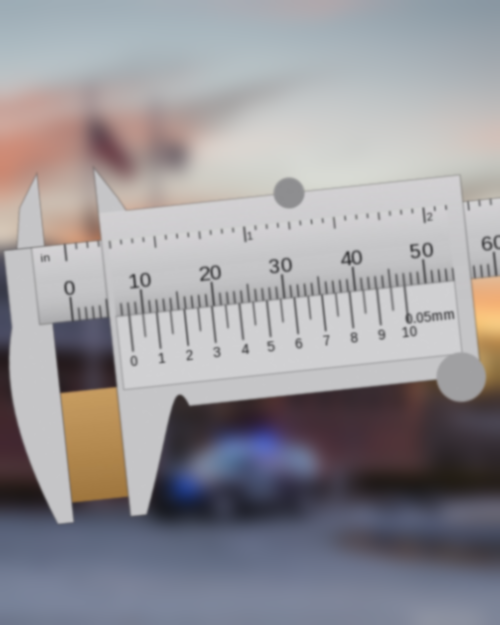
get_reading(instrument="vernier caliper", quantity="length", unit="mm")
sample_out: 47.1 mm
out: 8.0 mm
